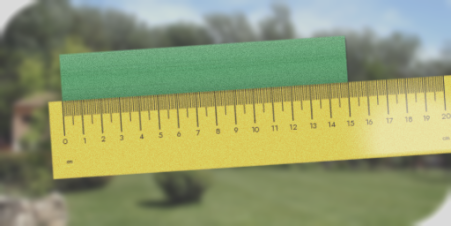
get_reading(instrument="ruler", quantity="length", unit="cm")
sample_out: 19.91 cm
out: 15 cm
